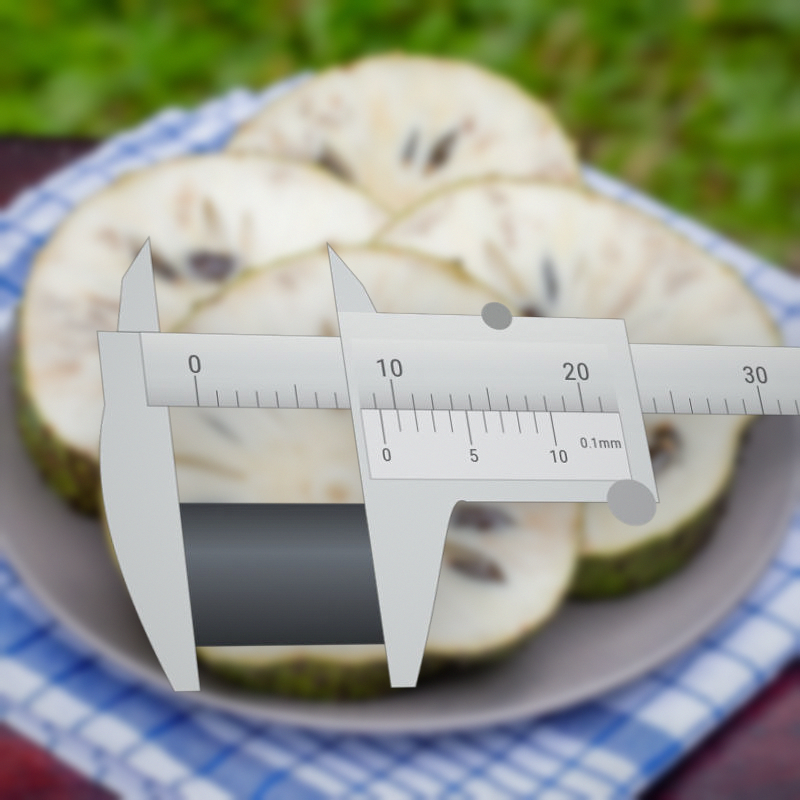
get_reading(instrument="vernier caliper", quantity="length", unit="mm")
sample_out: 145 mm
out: 9.2 mm
